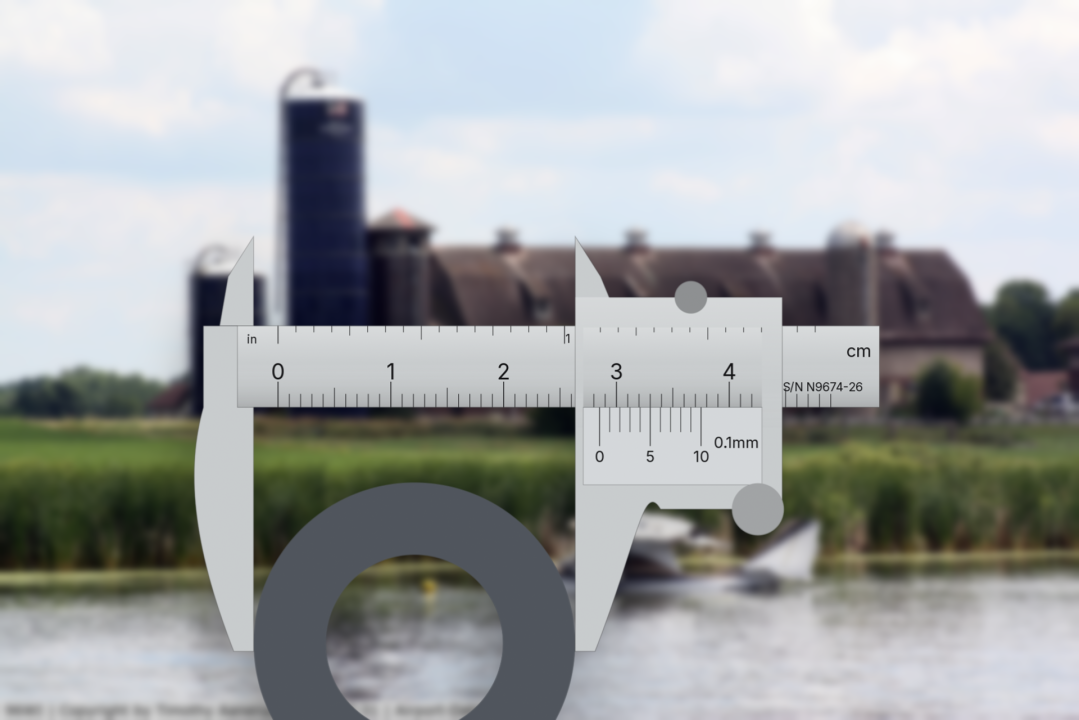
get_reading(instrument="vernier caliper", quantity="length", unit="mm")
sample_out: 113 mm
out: 28.5 mm
